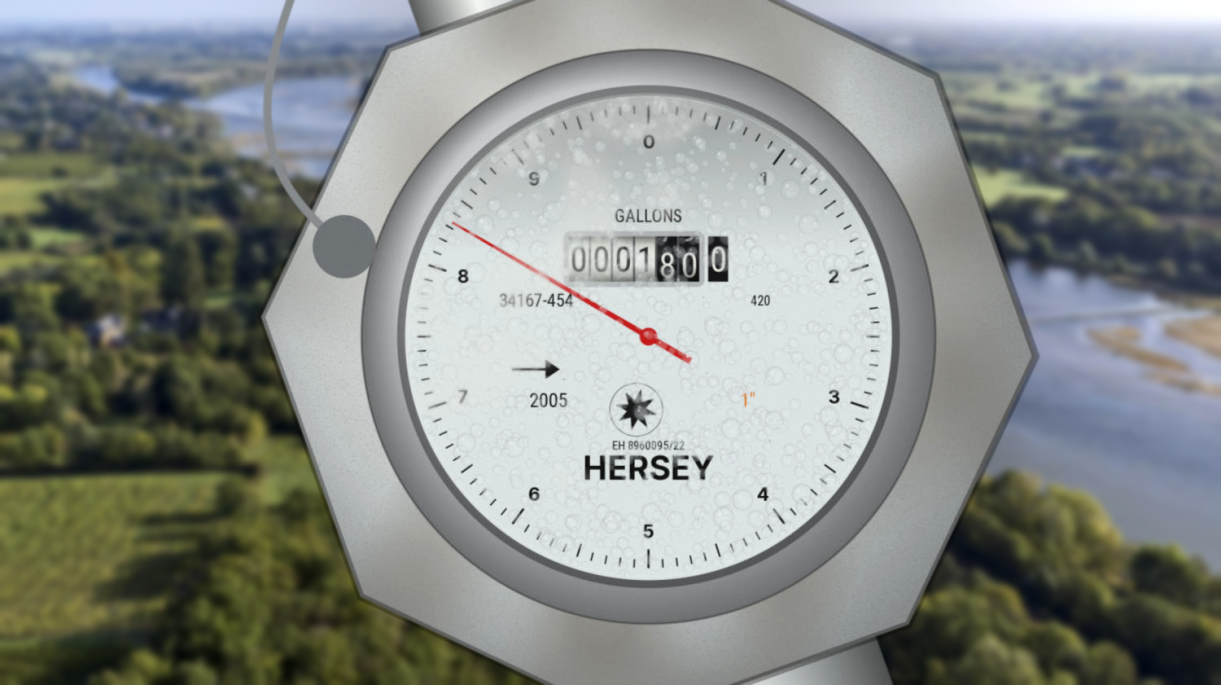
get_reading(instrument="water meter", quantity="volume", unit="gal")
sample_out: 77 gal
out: 1798.3 gal
